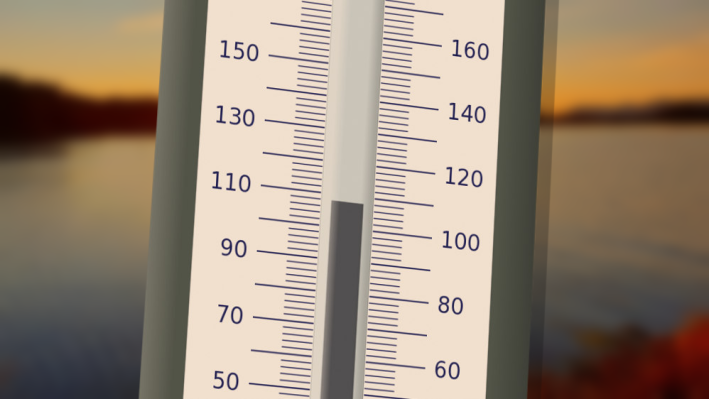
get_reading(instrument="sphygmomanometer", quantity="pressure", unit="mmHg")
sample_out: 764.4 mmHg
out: 108 mmHg
